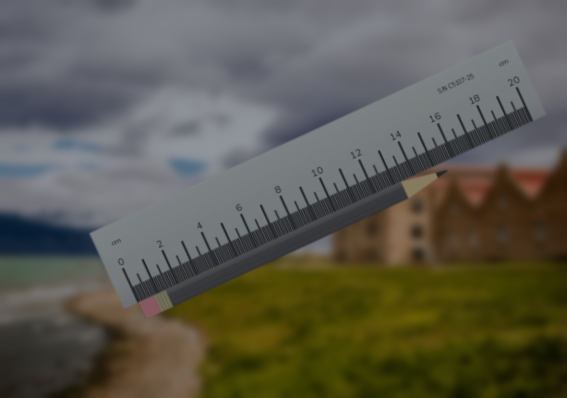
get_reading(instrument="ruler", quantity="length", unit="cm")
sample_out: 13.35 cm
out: 15.5 cm
